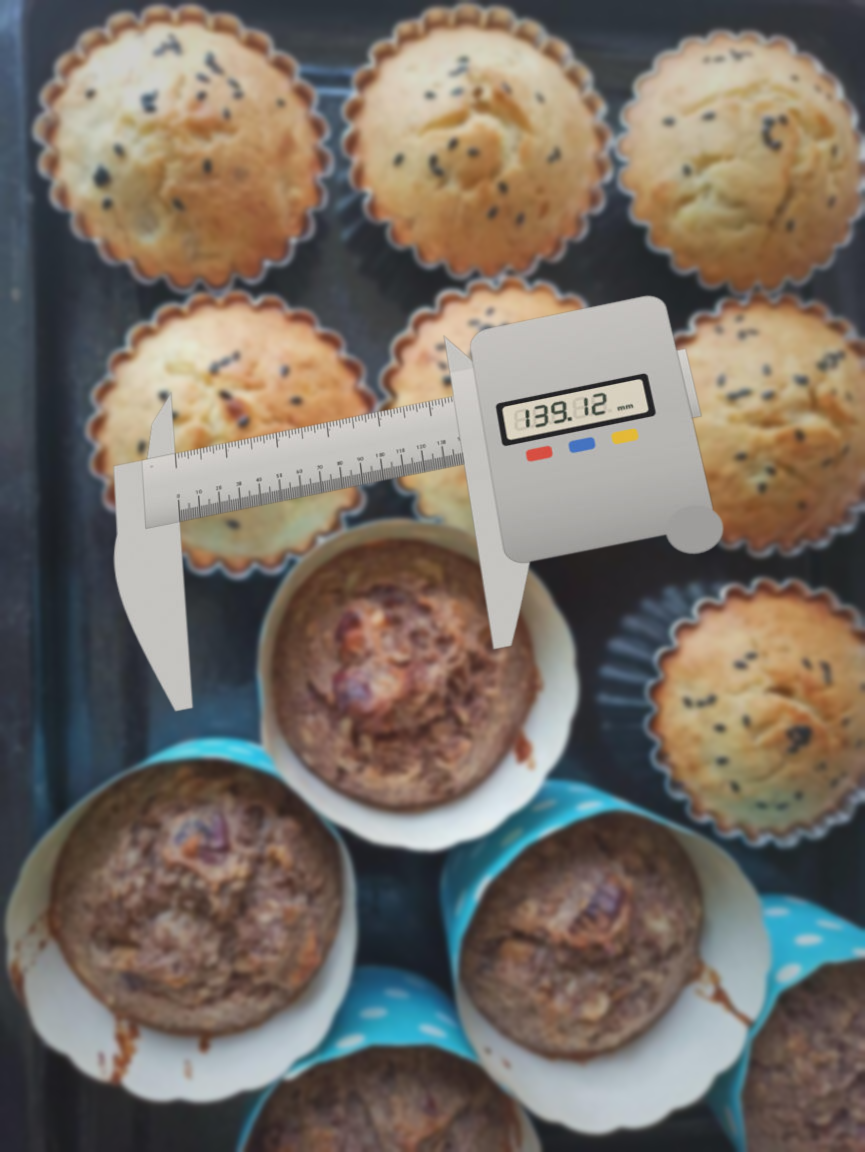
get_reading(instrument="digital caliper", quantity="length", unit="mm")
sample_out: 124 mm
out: 139.12 mm
